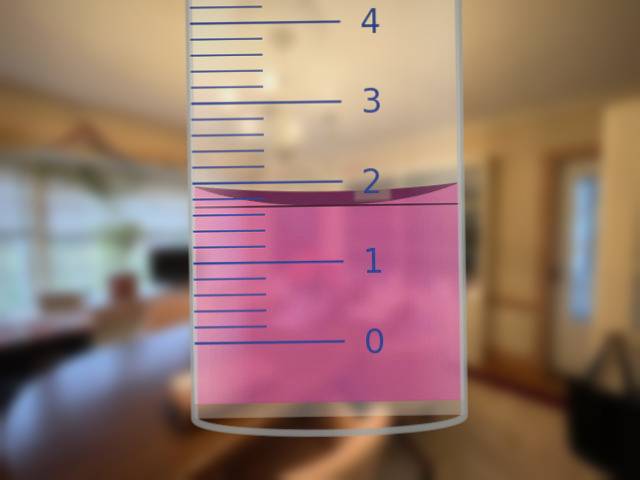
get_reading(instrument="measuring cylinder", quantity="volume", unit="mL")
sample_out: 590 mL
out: 1.7 mL
